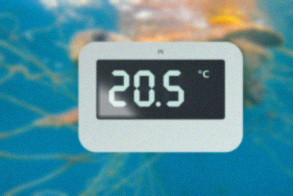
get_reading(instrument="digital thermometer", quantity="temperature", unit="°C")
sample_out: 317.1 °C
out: 20.5 °C
